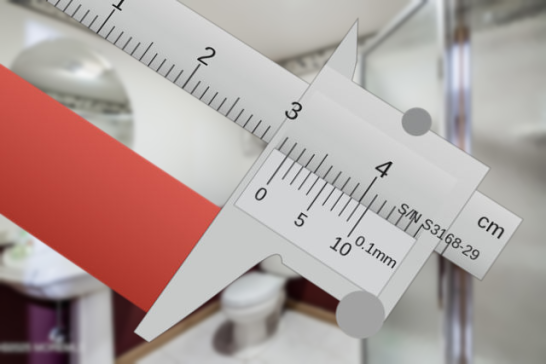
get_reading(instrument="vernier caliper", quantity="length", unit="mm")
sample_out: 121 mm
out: 32.0 mm
